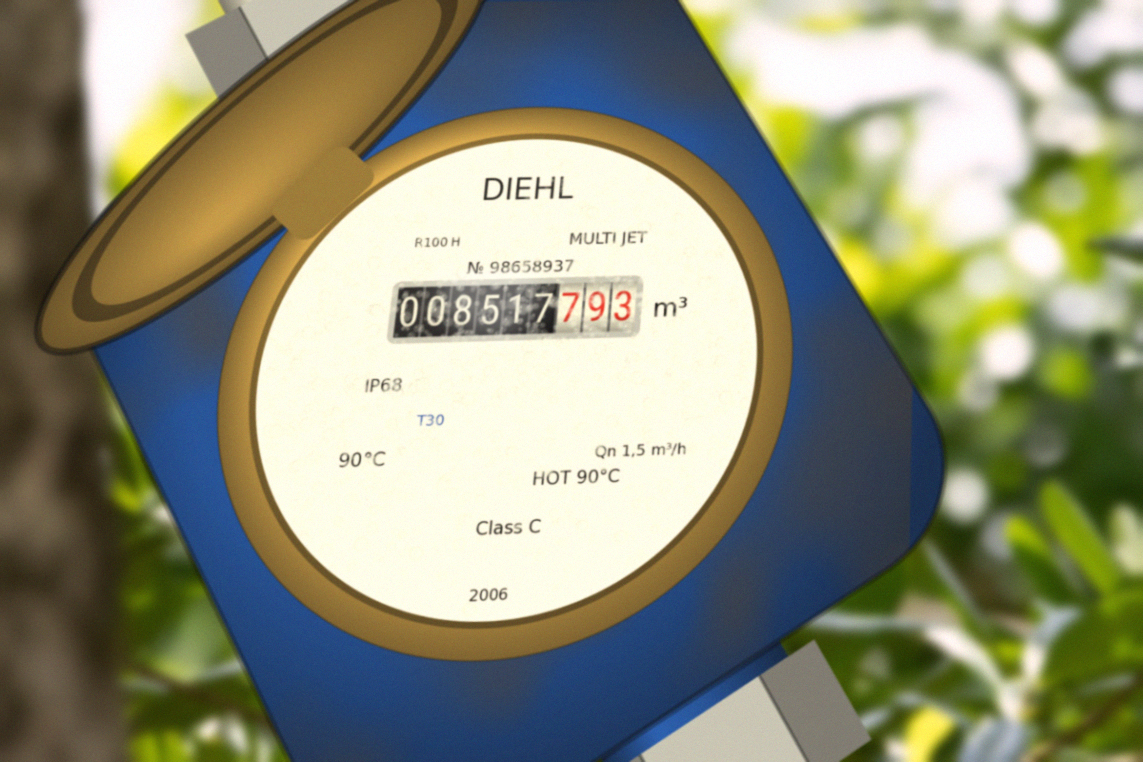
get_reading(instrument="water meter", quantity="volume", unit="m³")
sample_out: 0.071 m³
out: 8517.793 m³
